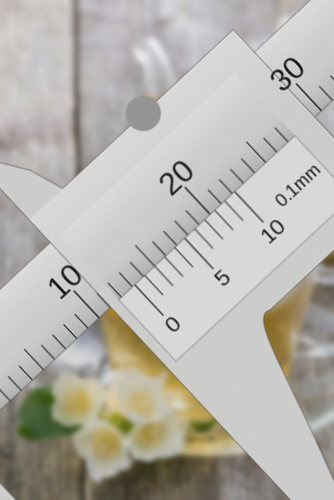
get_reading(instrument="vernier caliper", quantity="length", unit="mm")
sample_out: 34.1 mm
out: 13.2 mm
